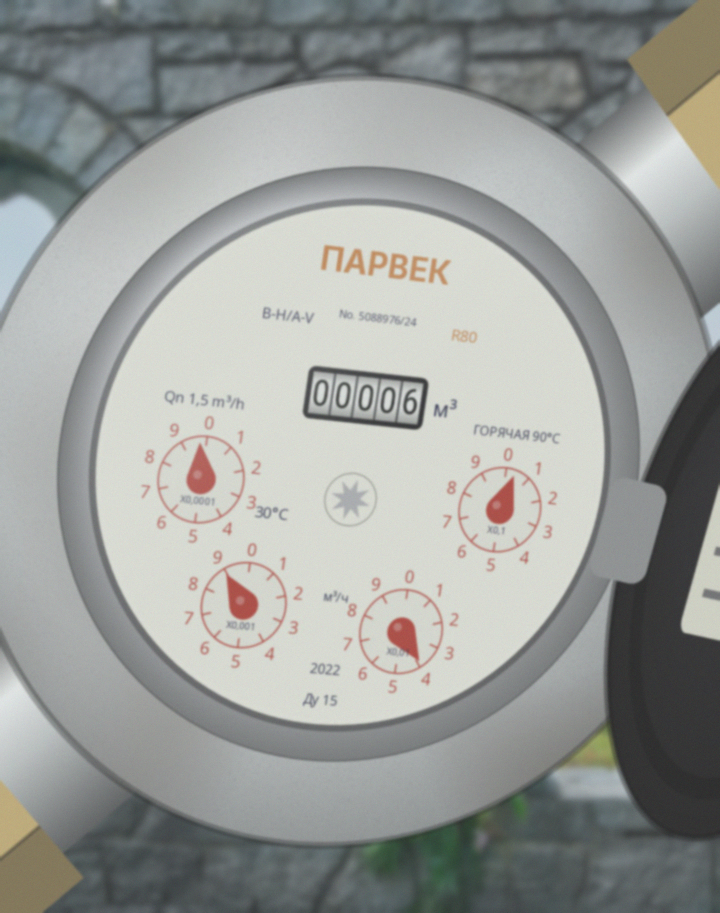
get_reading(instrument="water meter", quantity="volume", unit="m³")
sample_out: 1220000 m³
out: 6.0389 m³
